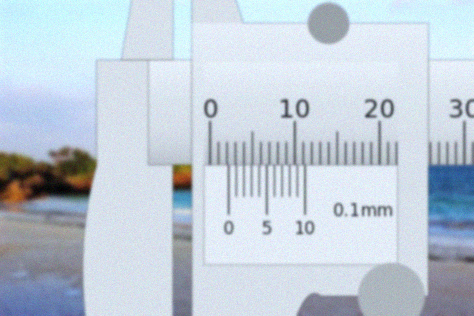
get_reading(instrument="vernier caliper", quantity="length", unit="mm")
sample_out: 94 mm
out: 2.2 mm
